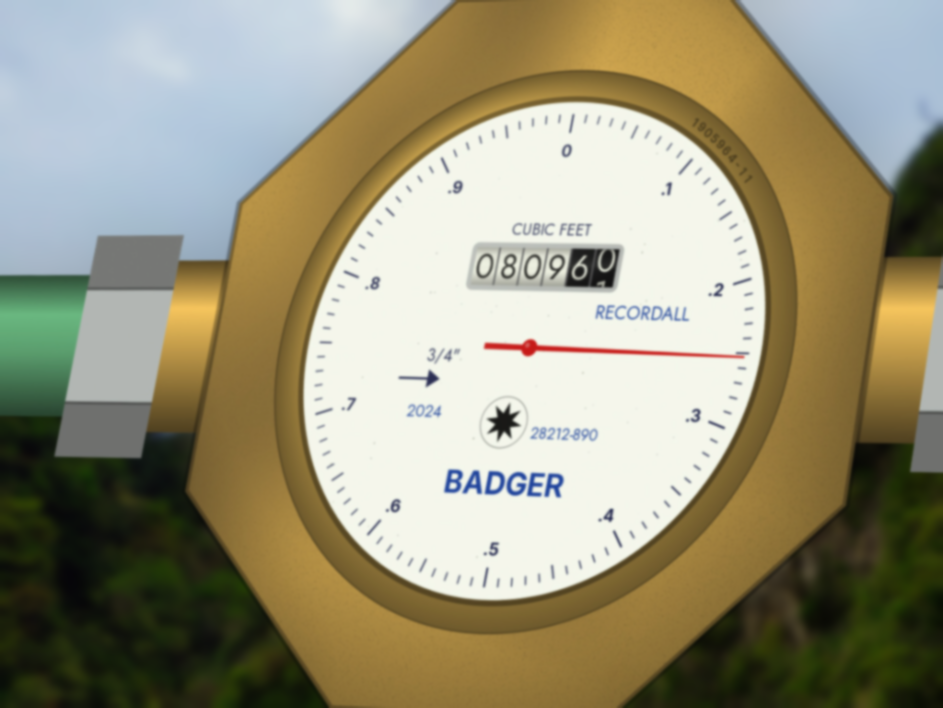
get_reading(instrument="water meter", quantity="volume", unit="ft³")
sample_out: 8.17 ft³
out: 80960.25 ft³
